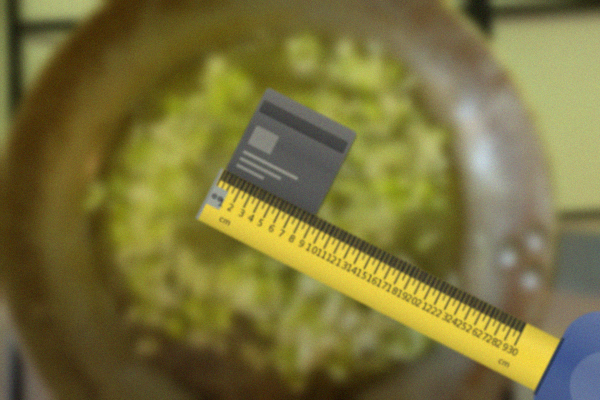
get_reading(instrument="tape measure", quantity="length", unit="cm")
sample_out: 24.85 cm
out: 9 cm
